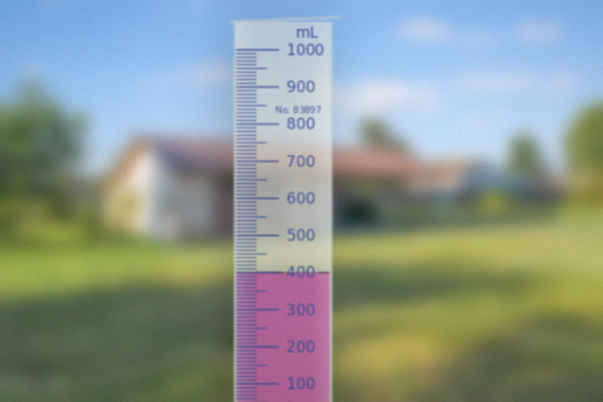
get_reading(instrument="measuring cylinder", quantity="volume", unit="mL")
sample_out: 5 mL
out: 400 mL
